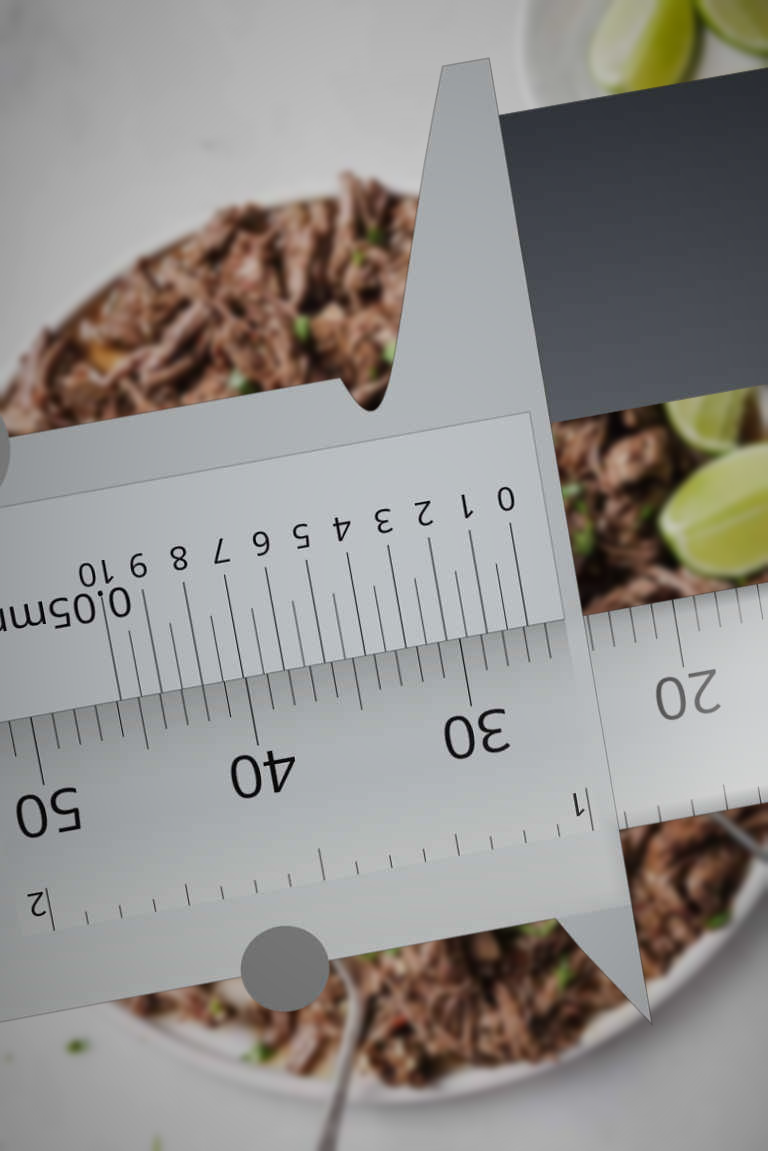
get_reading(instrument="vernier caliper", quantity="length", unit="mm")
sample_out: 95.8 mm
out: 26.8 mm
